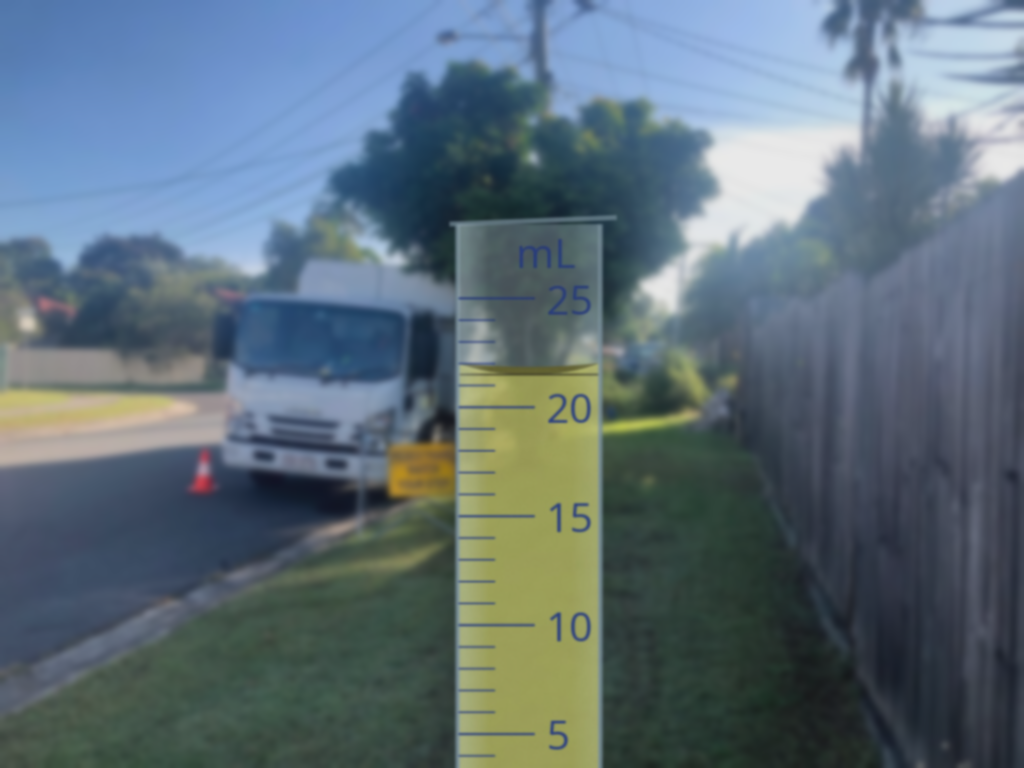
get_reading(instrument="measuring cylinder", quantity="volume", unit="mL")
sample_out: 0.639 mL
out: 21.5 mL
